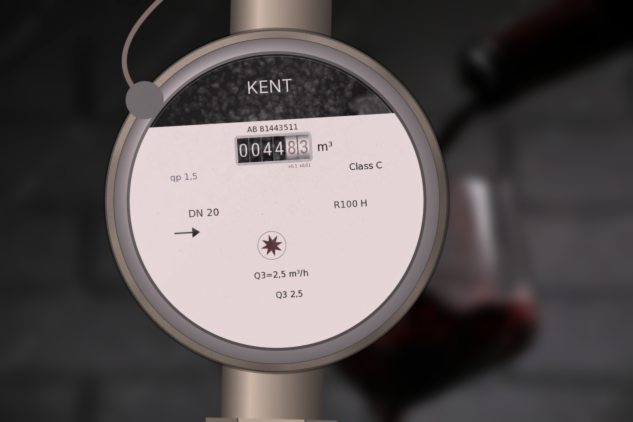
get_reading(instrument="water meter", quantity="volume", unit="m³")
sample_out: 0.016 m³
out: 44.83 m³
